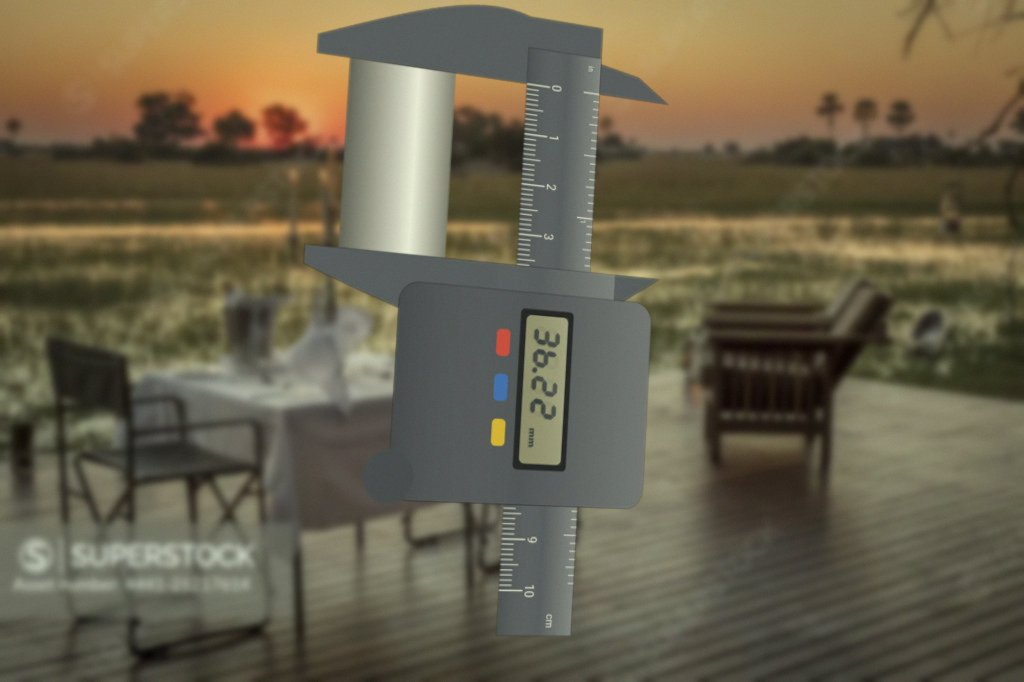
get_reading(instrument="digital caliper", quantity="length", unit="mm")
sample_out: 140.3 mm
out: 36.22 mm
